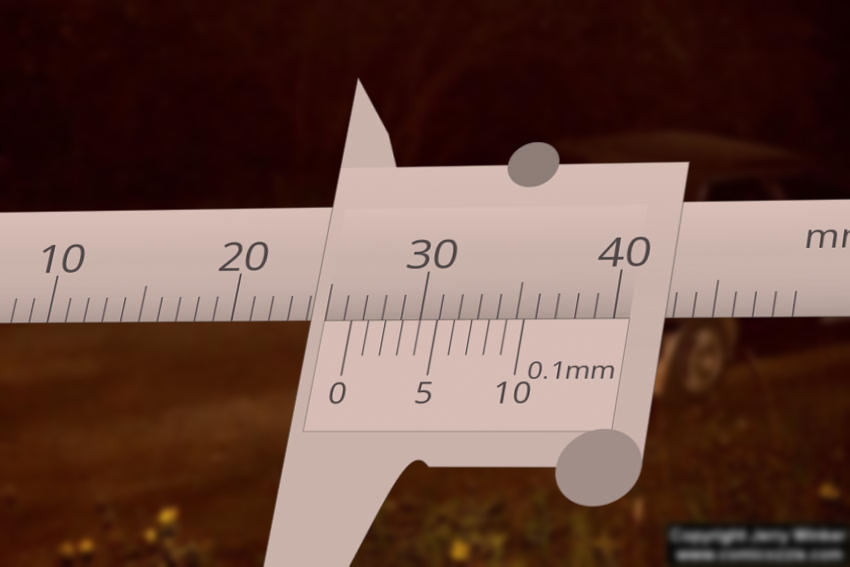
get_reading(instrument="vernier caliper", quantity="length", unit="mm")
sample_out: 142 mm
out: 26.4 mm
